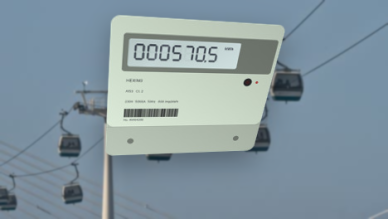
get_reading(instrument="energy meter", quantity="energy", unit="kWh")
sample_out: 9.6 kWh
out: 570.5 kWh
